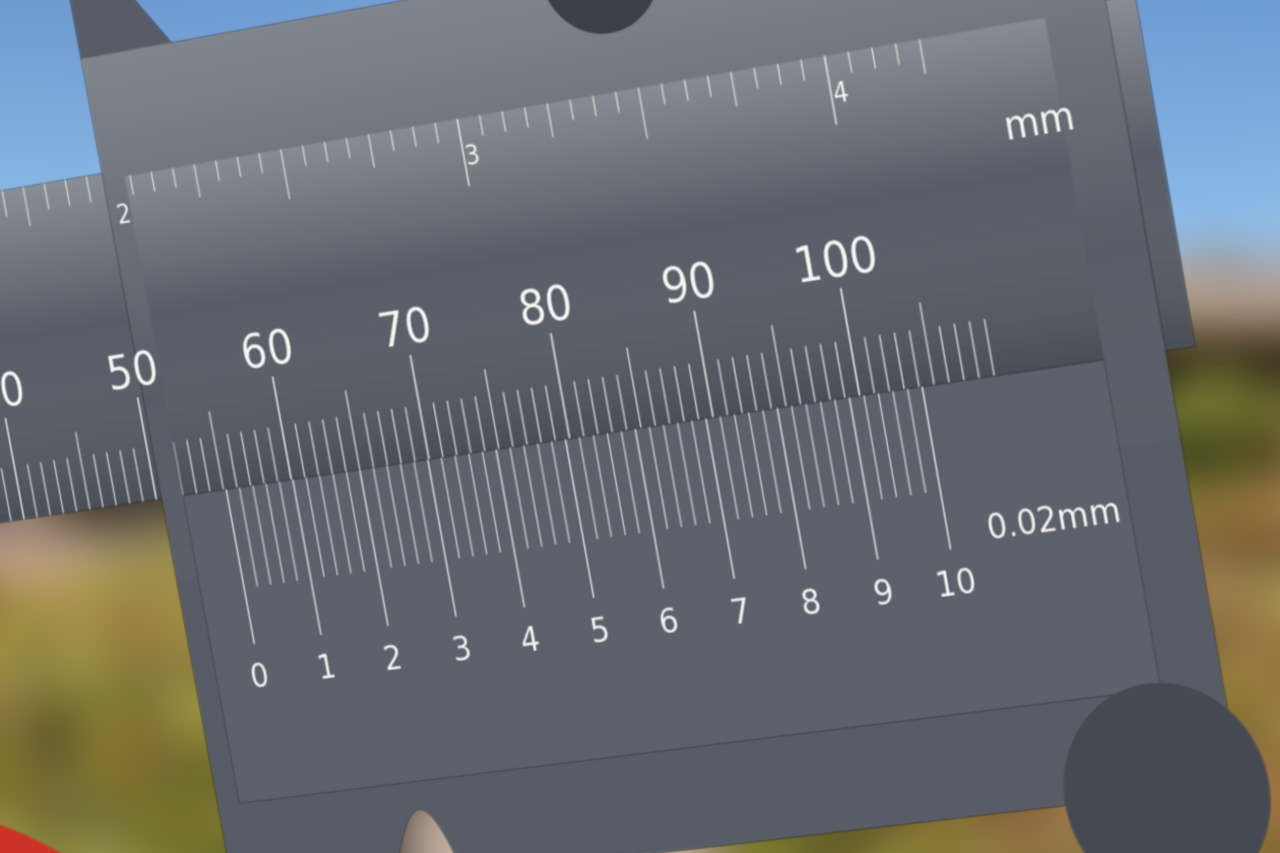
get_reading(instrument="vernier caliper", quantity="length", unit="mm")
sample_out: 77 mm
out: 55.2 mm
